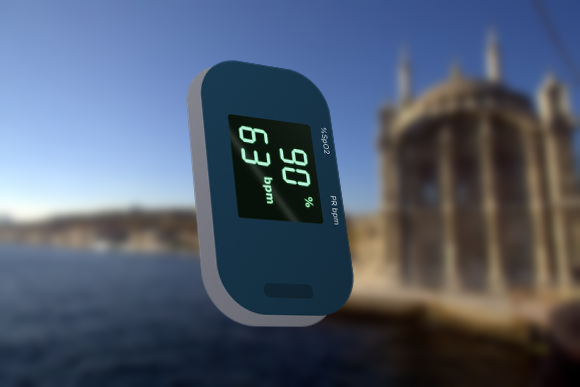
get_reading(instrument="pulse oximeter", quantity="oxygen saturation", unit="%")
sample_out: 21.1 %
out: 90 %
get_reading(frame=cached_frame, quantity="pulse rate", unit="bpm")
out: 63 bpm
